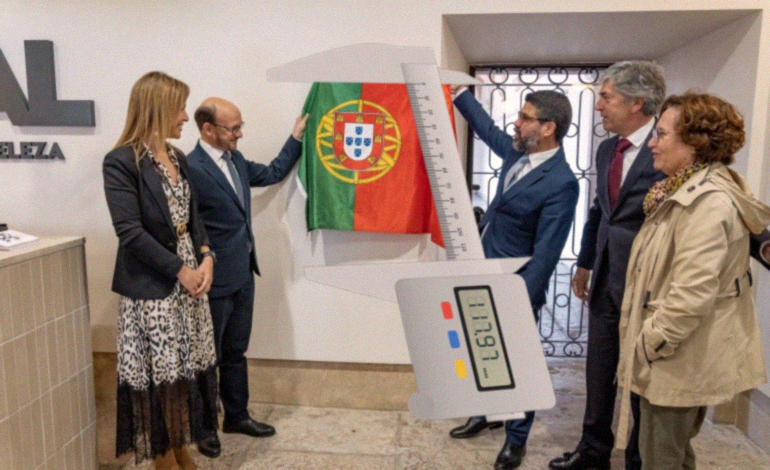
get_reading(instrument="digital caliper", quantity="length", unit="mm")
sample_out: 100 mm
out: 117.97 mm
